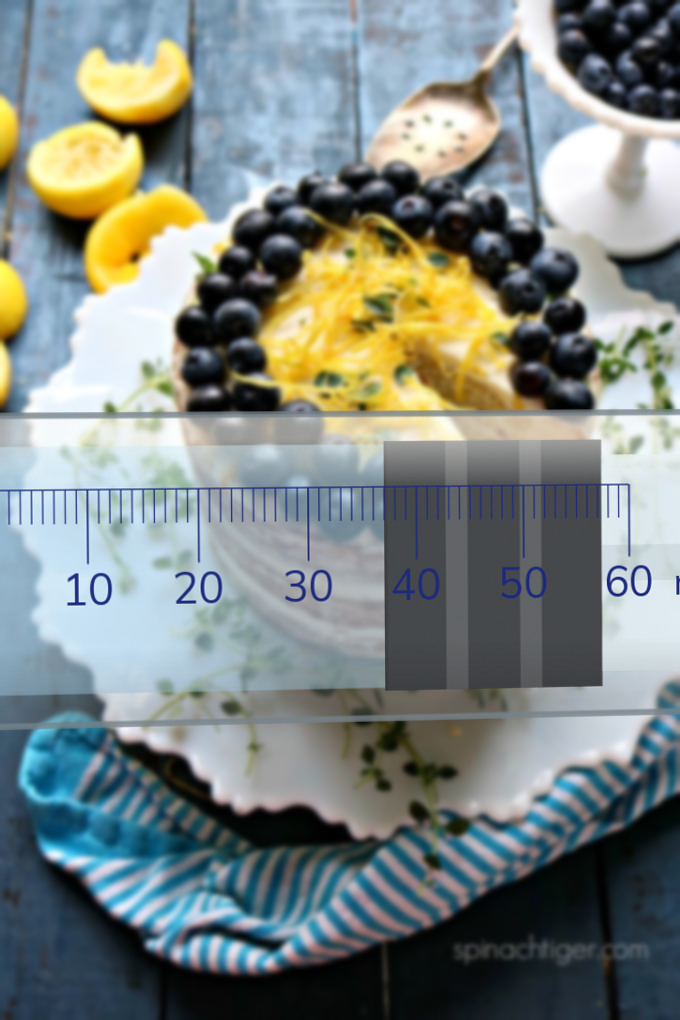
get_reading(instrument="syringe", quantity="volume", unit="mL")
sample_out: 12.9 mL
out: 37 mL
